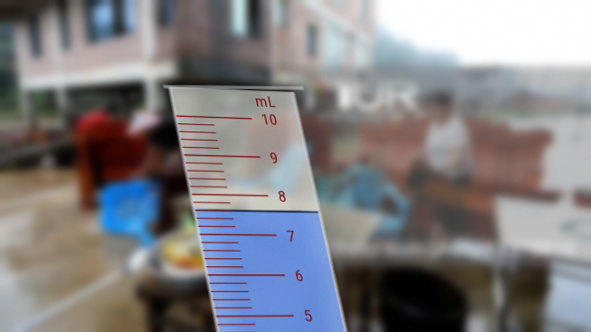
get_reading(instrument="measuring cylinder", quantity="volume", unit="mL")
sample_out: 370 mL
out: 7.6 mL
